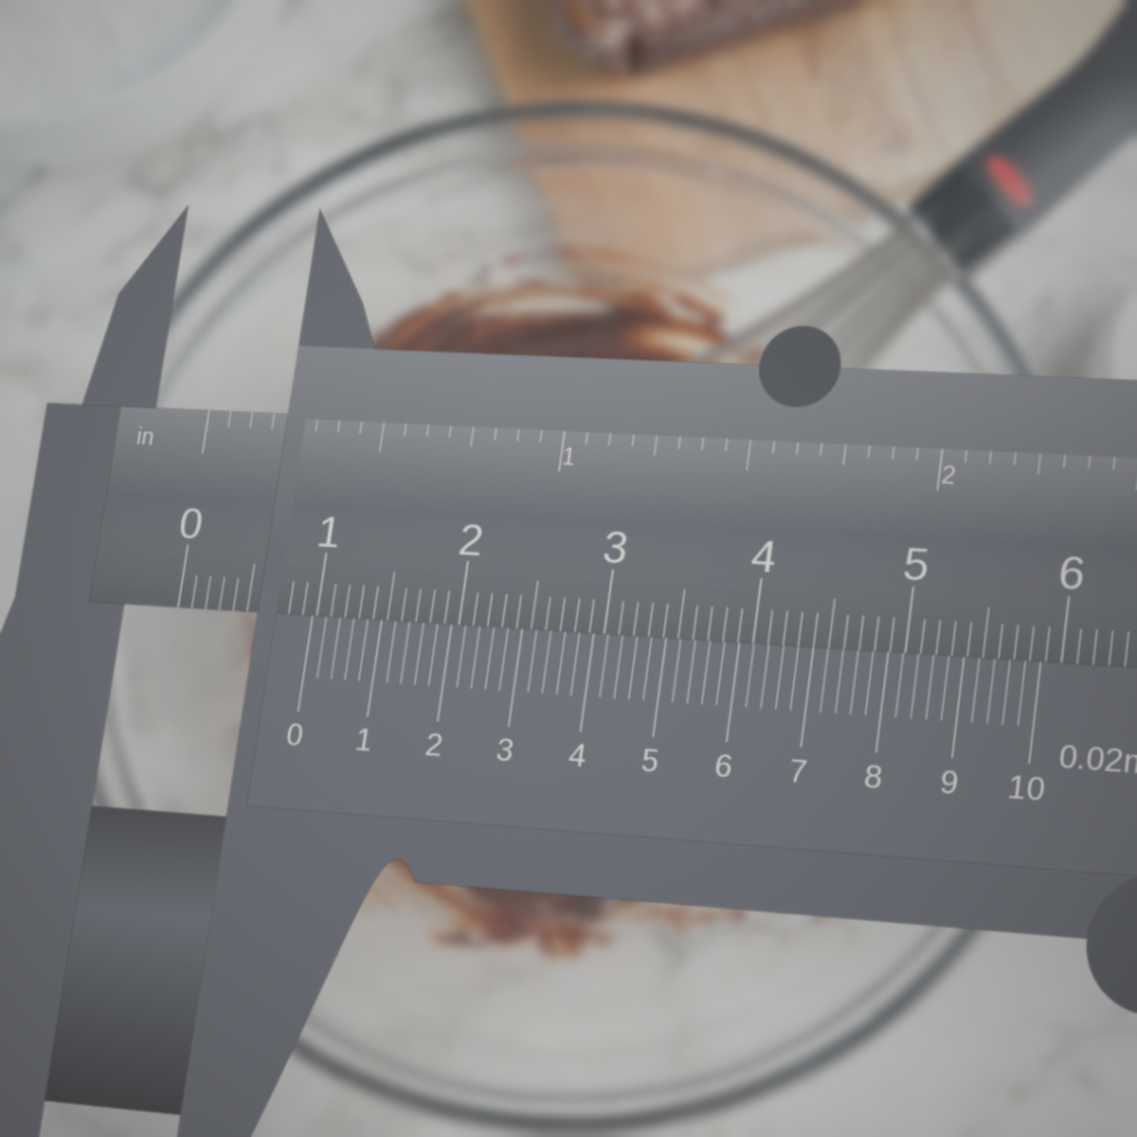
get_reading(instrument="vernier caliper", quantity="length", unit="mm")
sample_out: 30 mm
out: 9.7 mm
